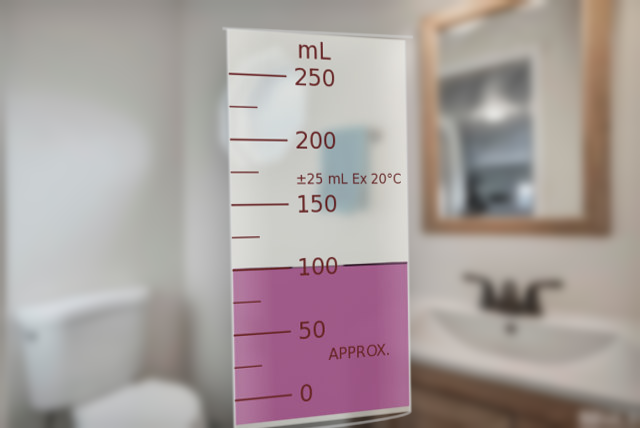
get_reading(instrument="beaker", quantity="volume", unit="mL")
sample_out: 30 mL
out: 100 mL
